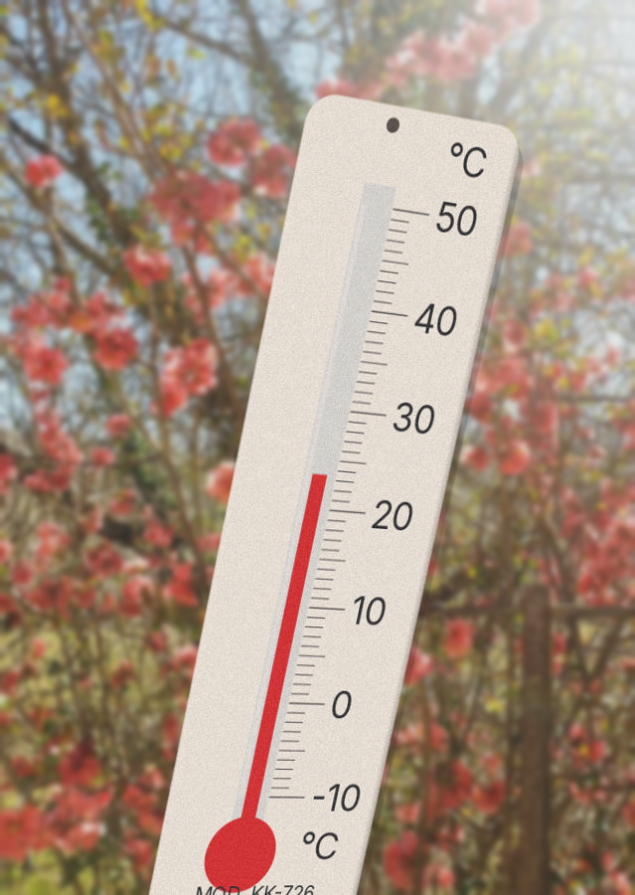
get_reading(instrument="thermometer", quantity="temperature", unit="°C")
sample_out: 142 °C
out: 23.5 °C
